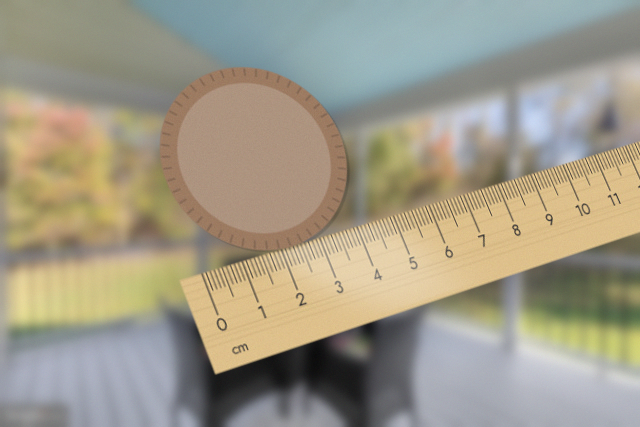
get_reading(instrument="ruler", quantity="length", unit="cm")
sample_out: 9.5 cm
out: 4.5 cm
